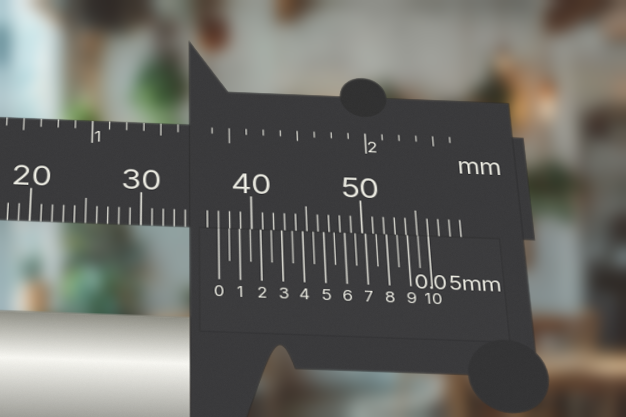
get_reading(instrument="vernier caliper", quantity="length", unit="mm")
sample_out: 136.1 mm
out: 37.0 mm
